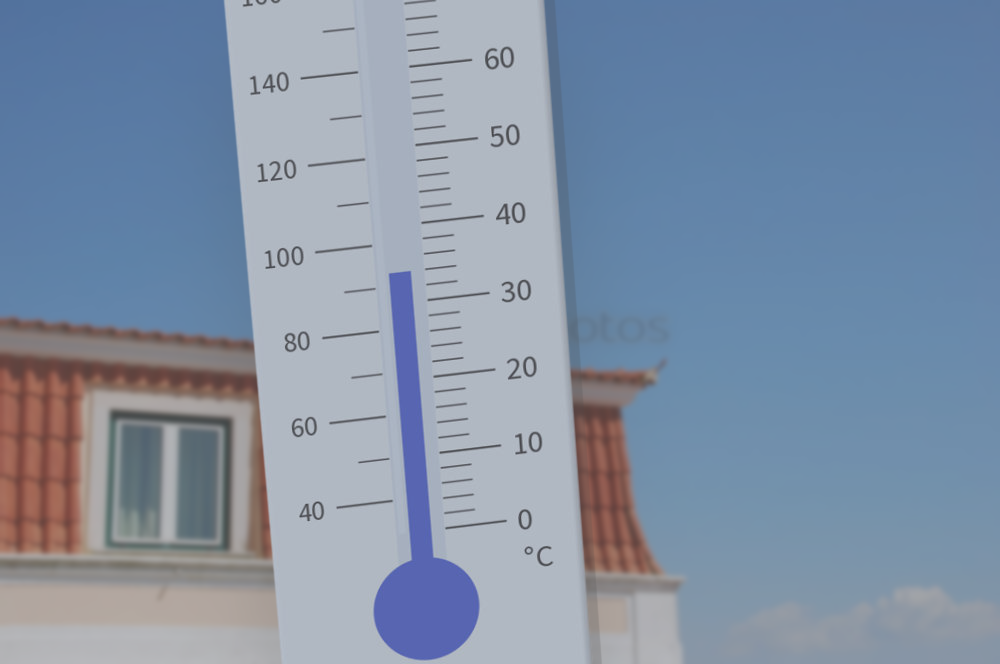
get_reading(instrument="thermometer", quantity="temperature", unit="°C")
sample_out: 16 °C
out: 34 °C
